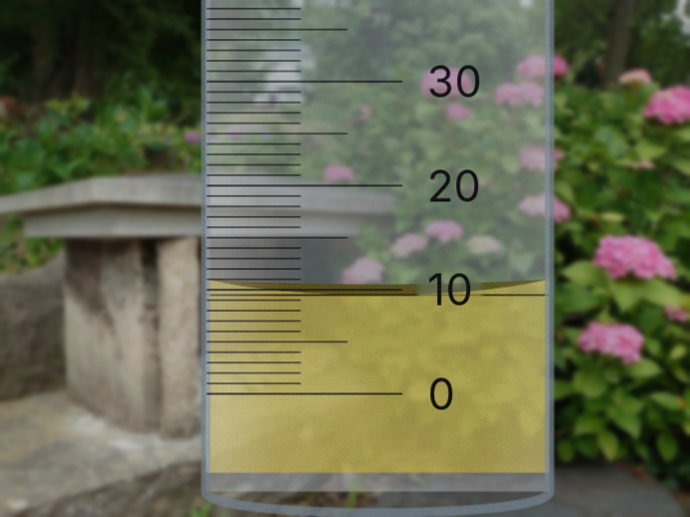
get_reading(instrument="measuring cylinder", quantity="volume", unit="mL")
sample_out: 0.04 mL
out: 9.5 mL
